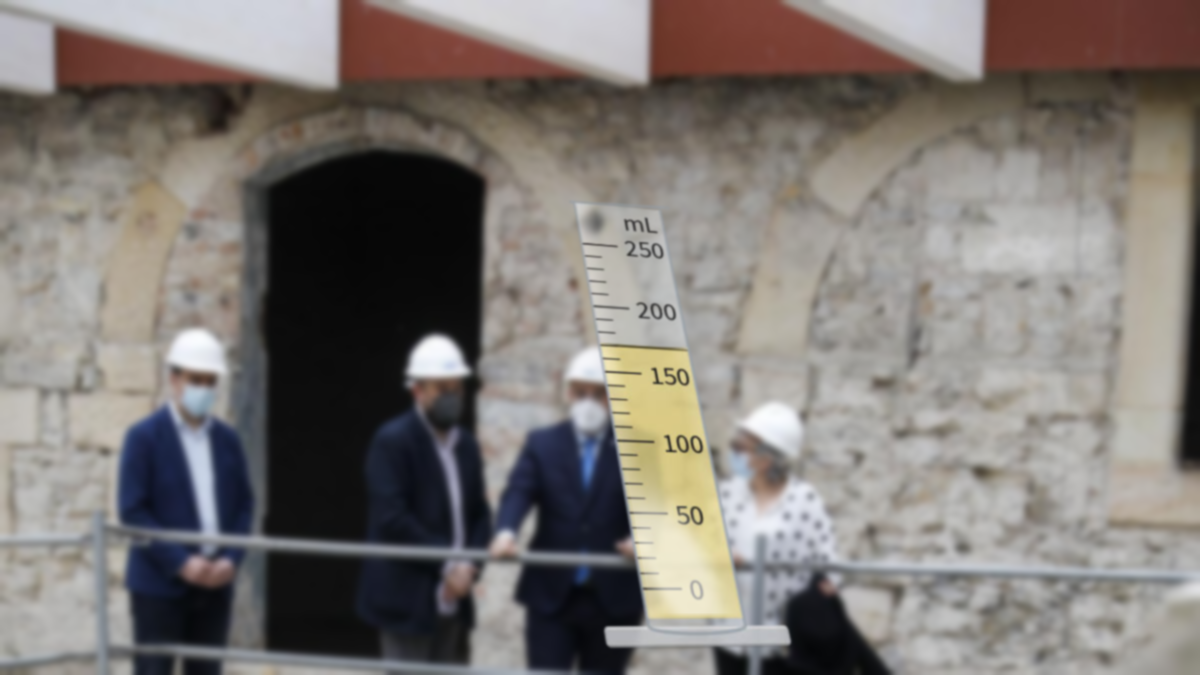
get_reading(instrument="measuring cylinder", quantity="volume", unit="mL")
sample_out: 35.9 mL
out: 170 mL
